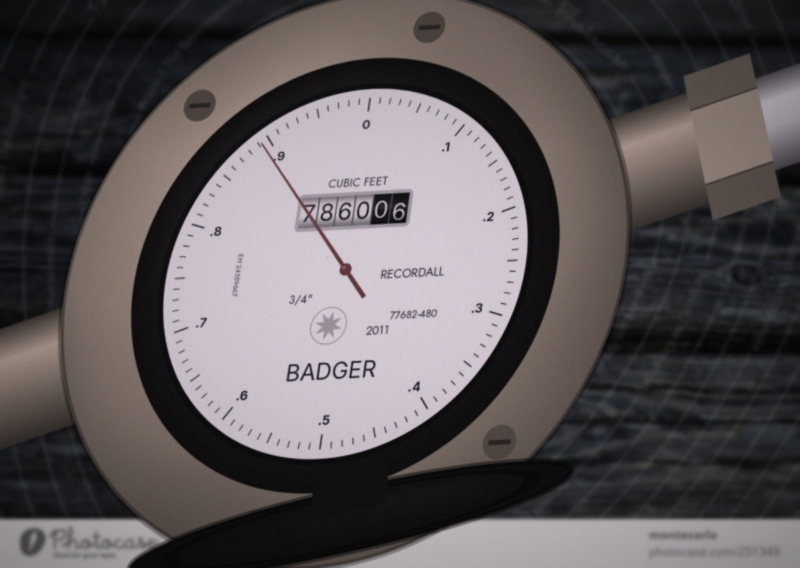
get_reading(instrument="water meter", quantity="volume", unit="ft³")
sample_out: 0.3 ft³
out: 786005.89 ft³
